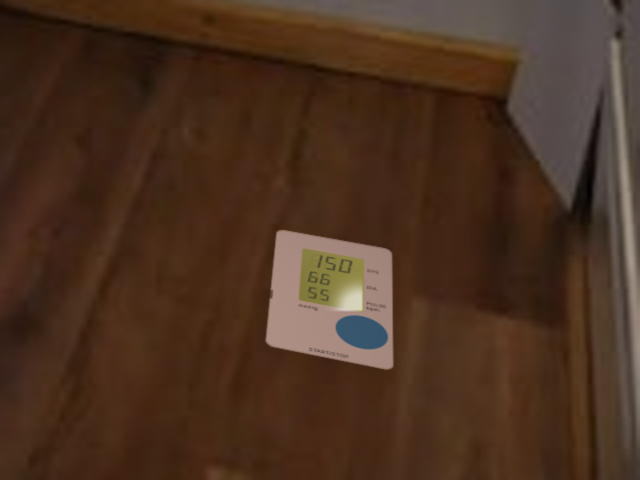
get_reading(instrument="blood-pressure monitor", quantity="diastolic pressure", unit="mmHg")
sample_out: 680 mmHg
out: 66 mmHg
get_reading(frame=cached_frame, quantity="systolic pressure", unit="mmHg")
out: 150 mmHg
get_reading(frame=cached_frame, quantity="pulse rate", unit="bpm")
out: 55 bpm
